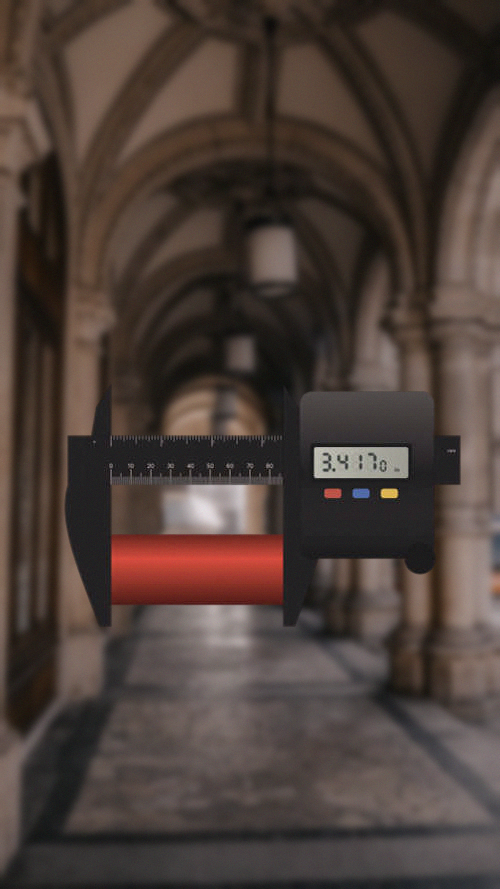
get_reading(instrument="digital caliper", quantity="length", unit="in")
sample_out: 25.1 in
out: 3.4170 in
